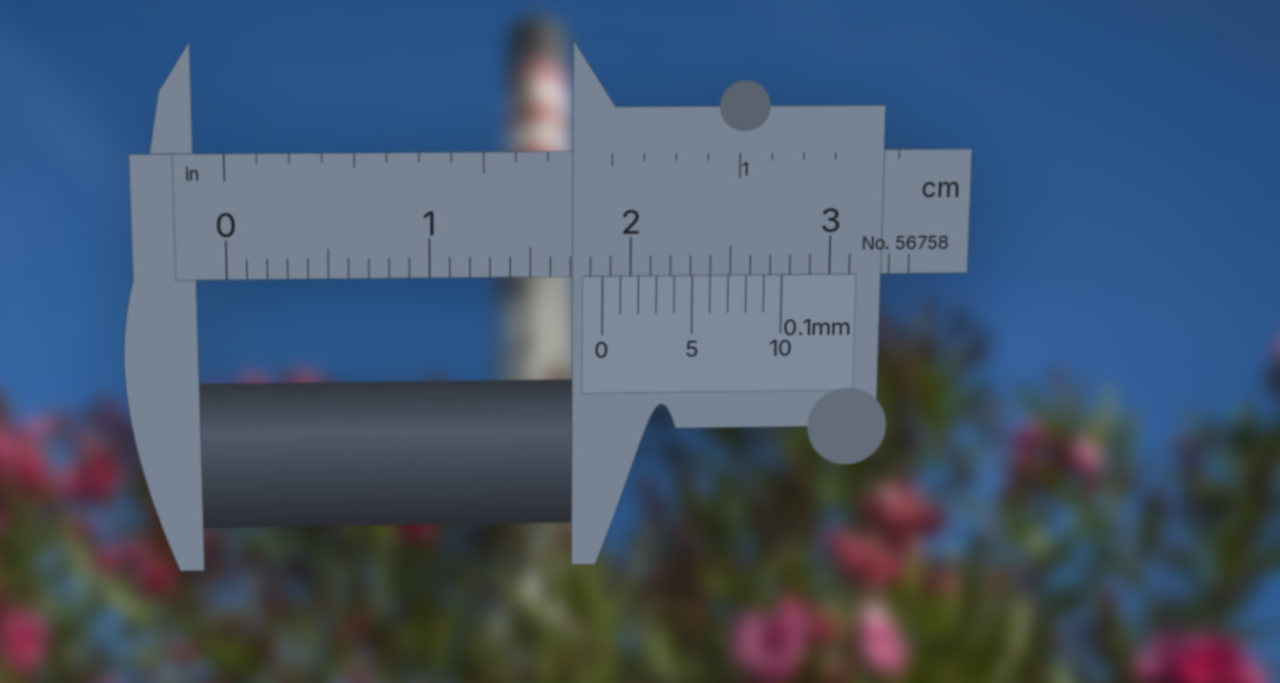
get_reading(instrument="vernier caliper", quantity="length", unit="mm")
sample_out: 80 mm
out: 18.6 mm
